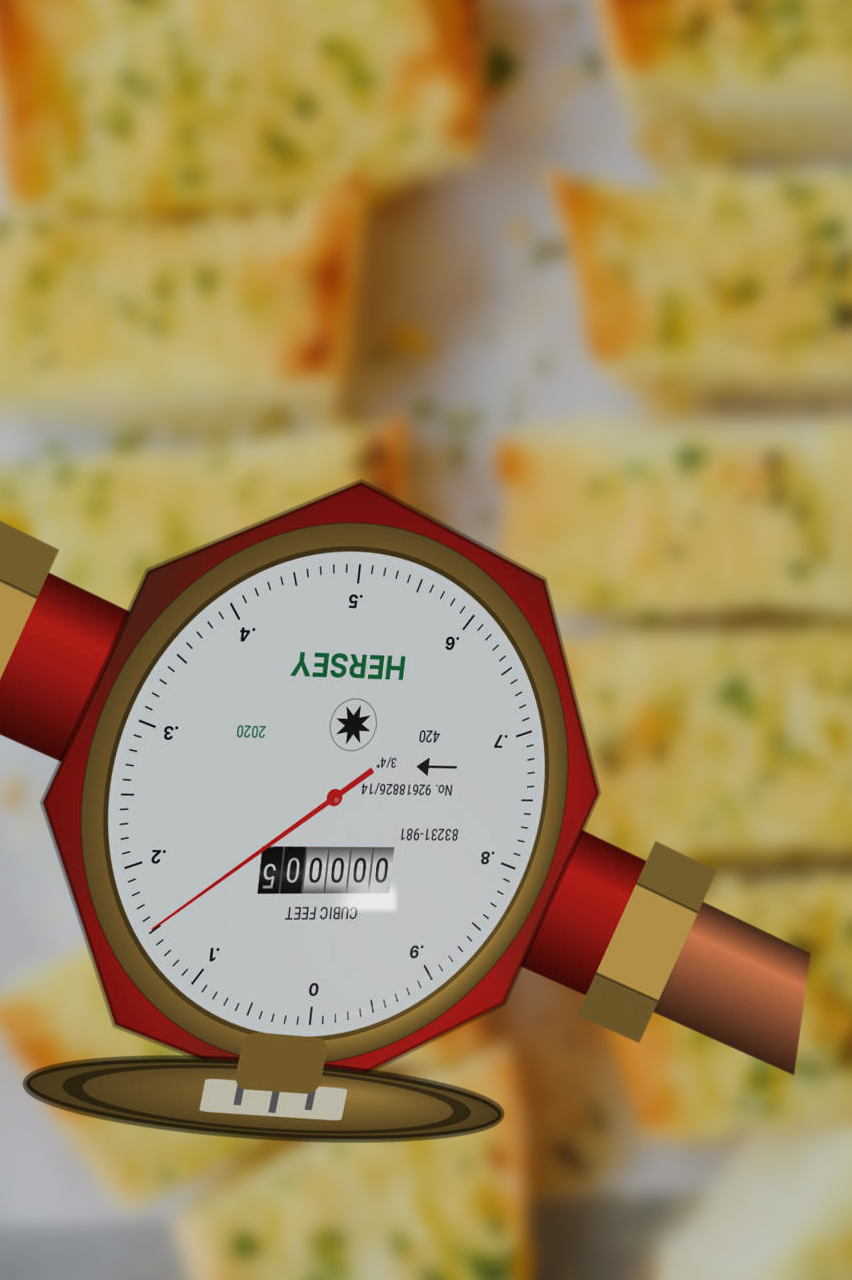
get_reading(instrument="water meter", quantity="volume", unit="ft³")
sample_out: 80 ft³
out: 5.15 ft³
